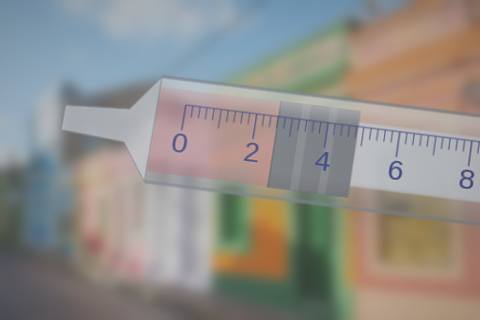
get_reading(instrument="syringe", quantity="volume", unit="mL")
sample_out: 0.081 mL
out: 2.6 mL
